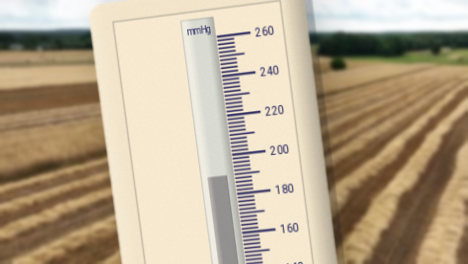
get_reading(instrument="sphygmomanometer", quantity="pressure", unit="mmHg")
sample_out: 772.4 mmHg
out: 190 mmHg
